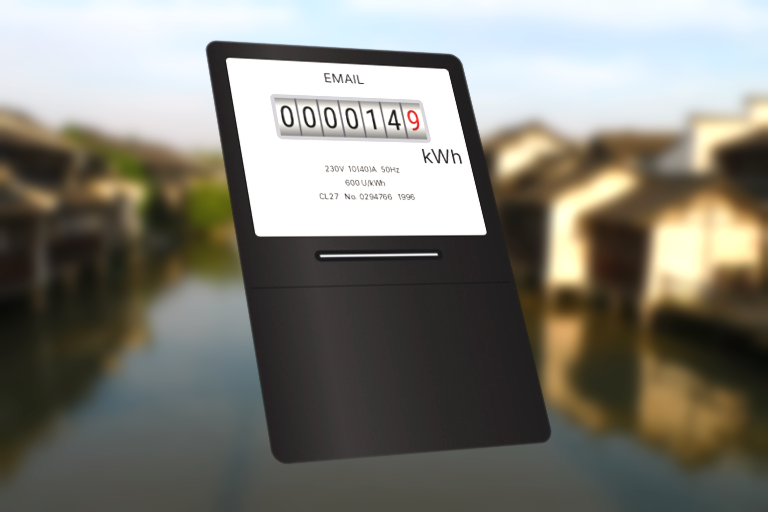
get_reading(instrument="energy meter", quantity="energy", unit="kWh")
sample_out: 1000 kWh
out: 14.9 kWh
